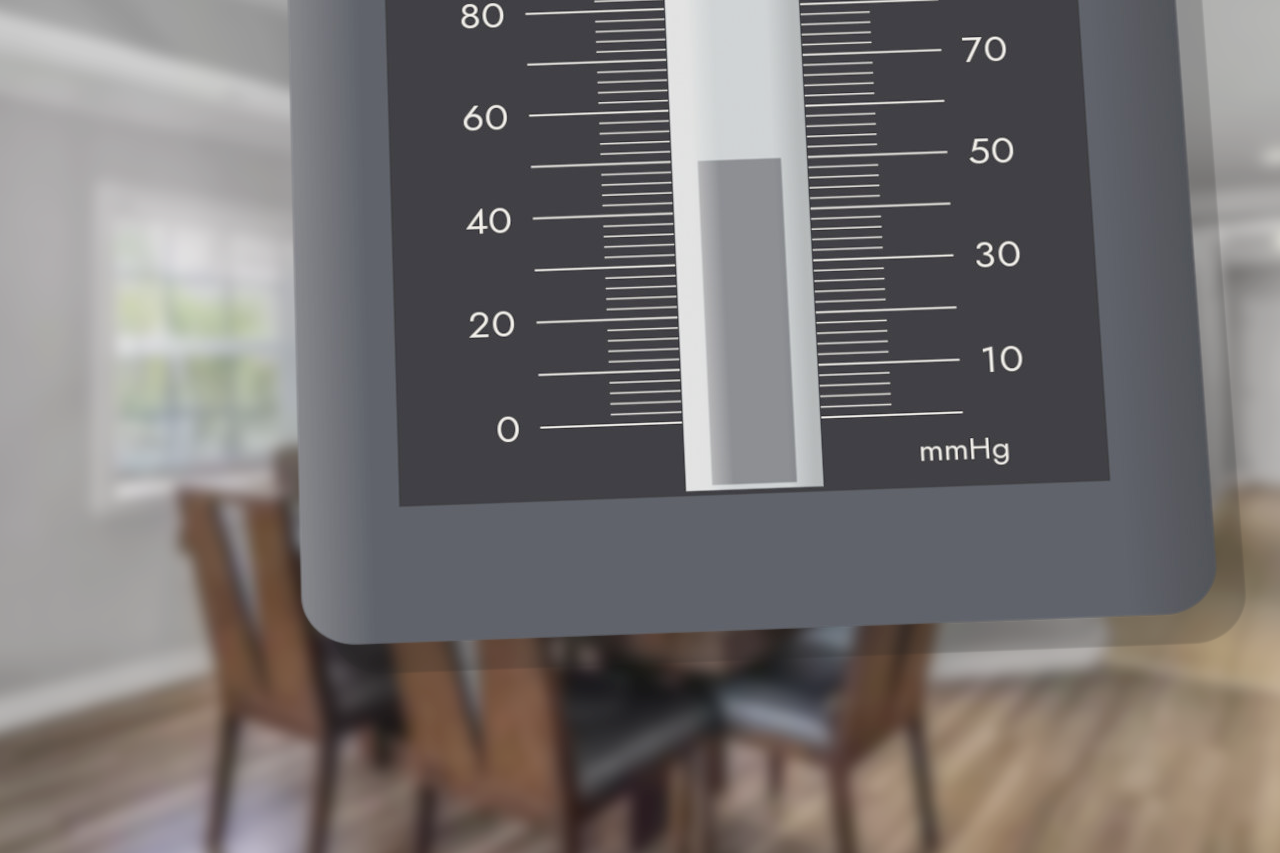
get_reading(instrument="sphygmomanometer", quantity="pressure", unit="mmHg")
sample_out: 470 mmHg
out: 50 mmHg
